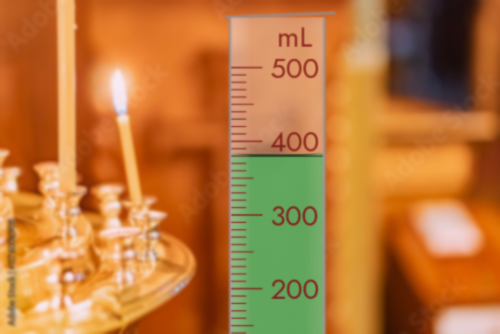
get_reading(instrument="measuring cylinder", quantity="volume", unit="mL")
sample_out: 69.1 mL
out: 380 mL
